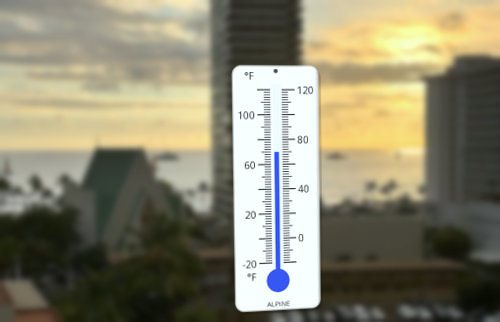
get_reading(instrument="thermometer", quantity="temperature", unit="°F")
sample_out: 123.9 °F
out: 70 °F
